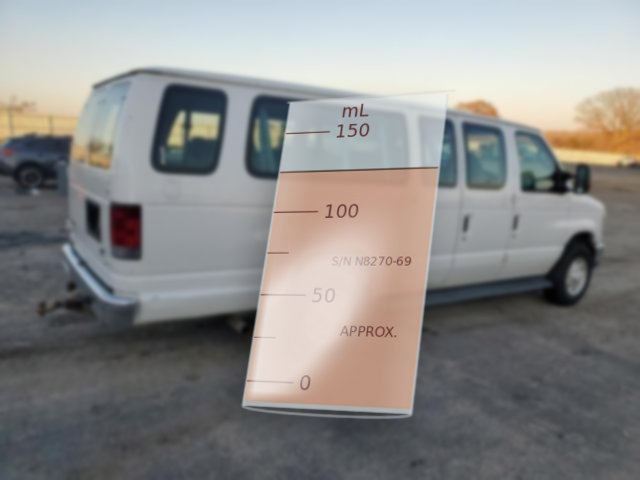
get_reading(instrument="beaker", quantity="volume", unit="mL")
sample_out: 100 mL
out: 125 mL
